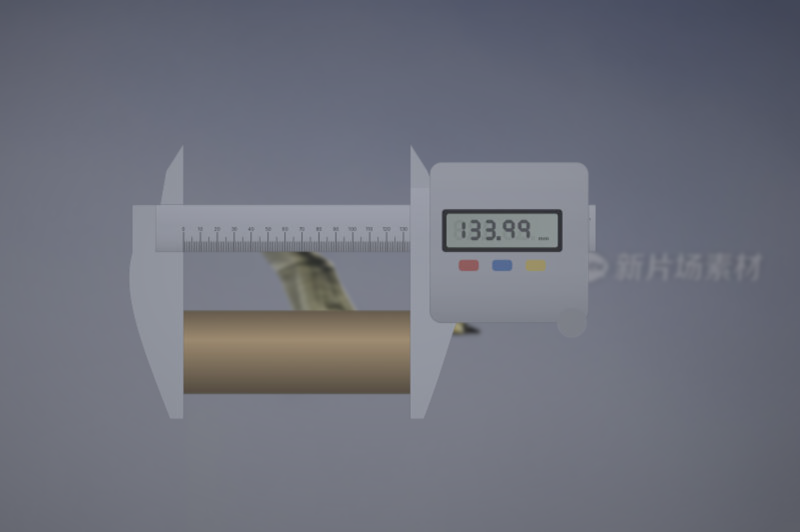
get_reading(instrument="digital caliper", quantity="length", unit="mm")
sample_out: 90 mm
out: 133.99 mm
